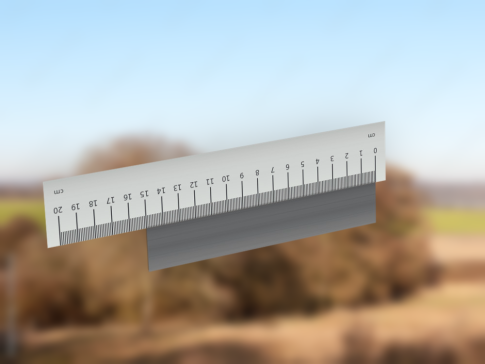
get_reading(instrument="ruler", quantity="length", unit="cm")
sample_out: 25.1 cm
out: 15 cm
